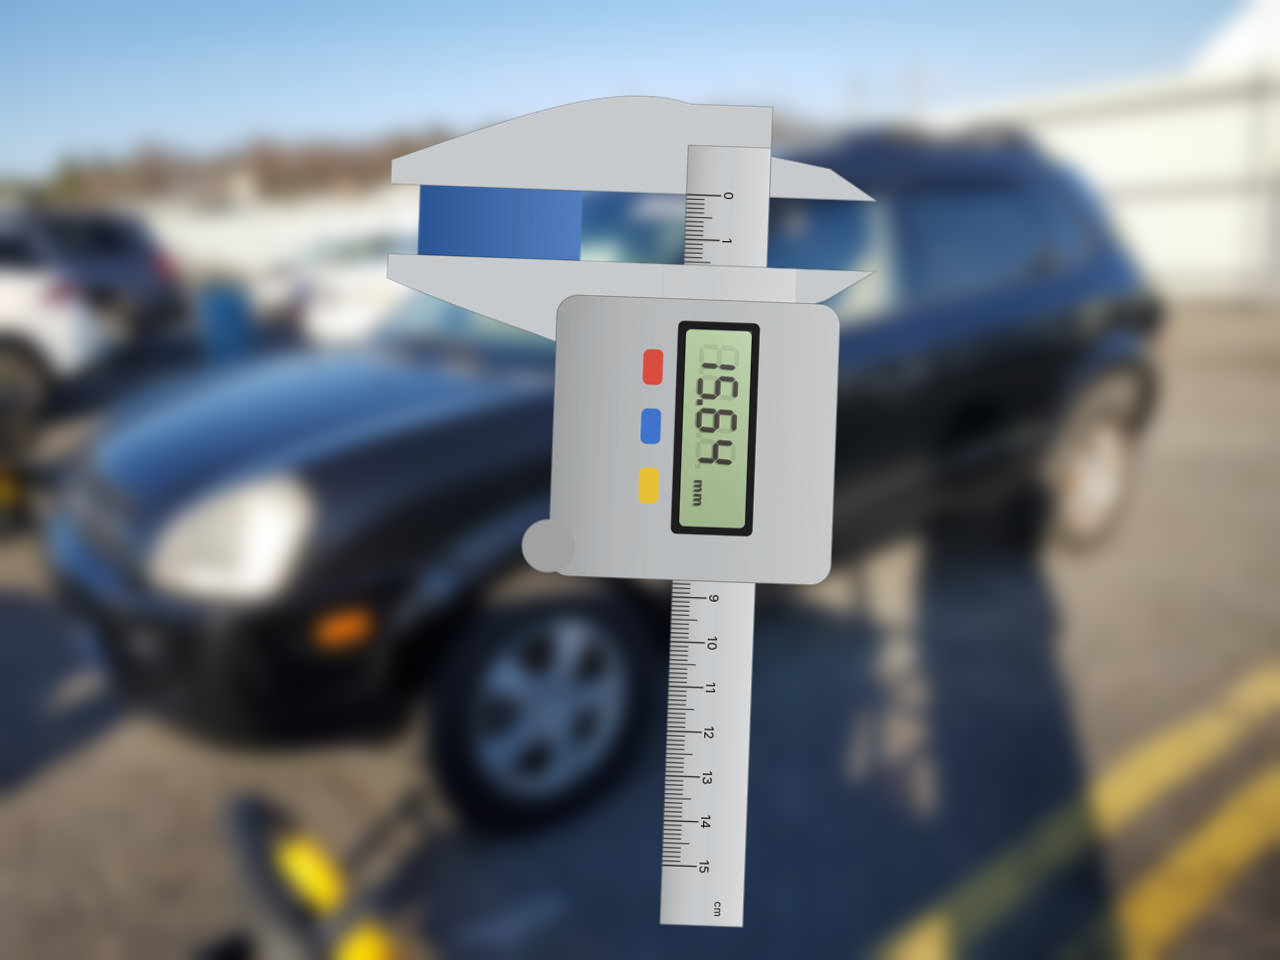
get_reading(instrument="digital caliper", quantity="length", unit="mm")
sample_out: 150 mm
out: 15.64 mm
